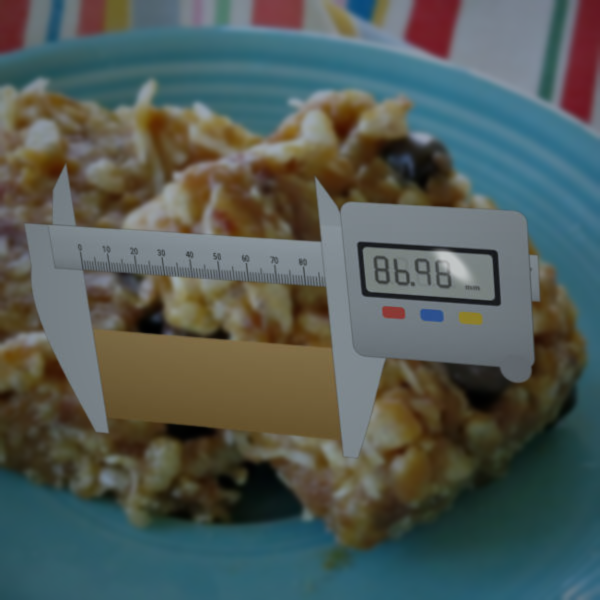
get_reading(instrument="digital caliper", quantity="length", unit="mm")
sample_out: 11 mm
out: 86.98 mm
